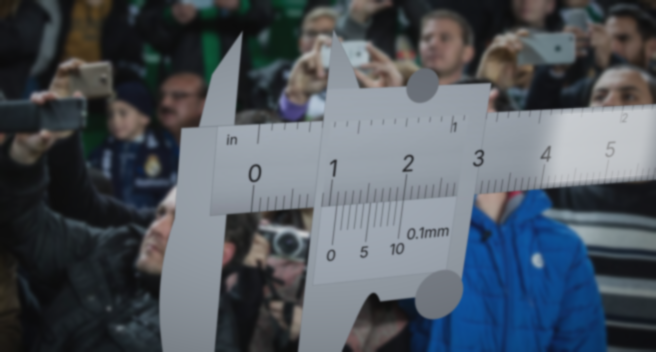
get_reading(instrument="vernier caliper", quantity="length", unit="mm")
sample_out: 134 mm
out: 11.0 mm
